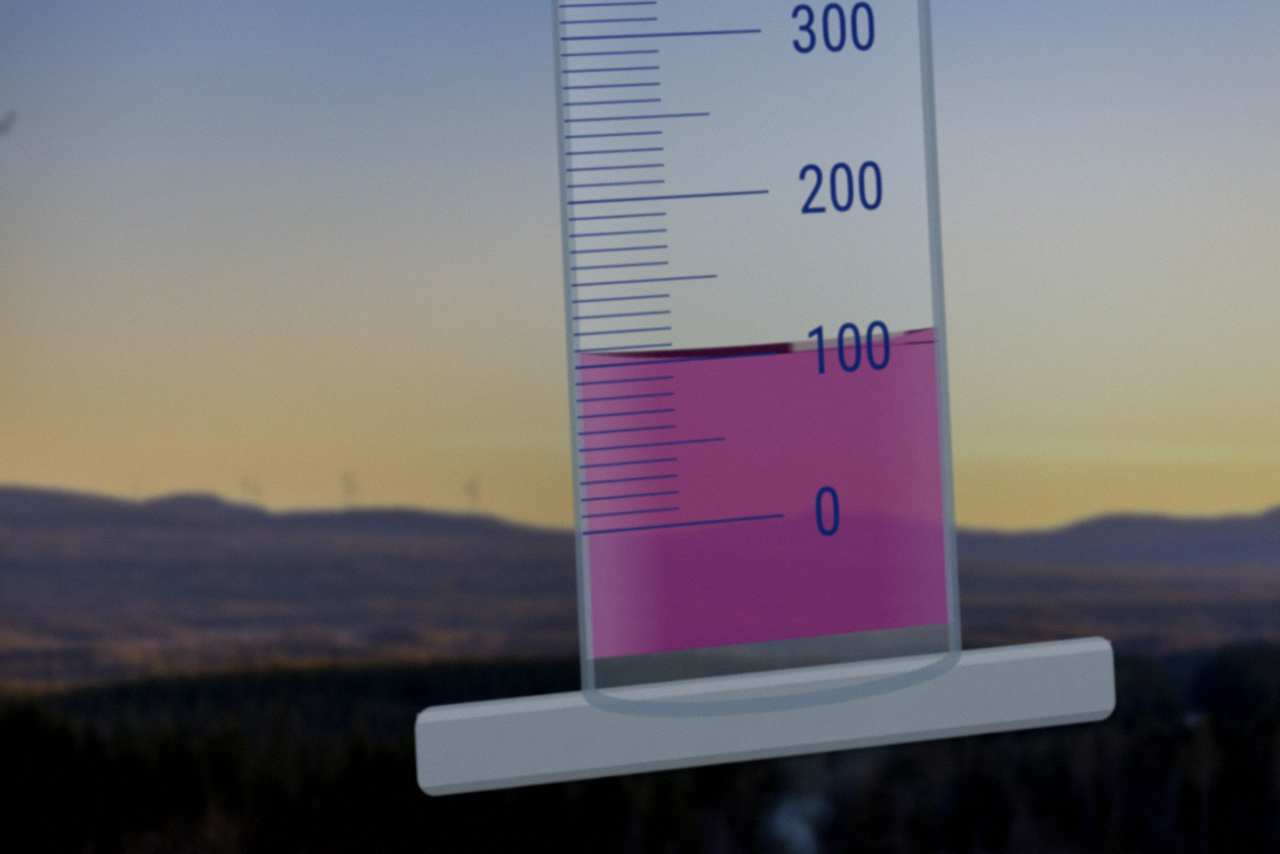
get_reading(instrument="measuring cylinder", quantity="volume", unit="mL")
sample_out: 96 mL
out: 100 mL
